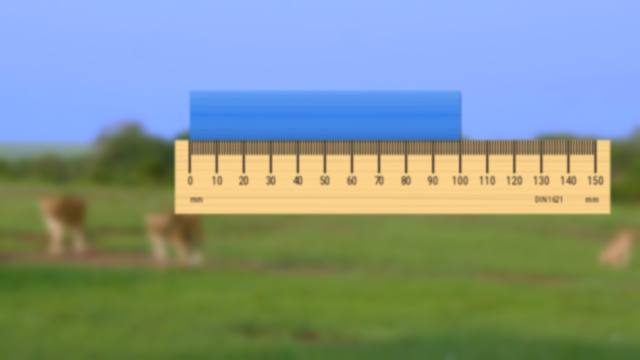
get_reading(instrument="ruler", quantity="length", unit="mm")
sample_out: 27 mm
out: 100 mm
